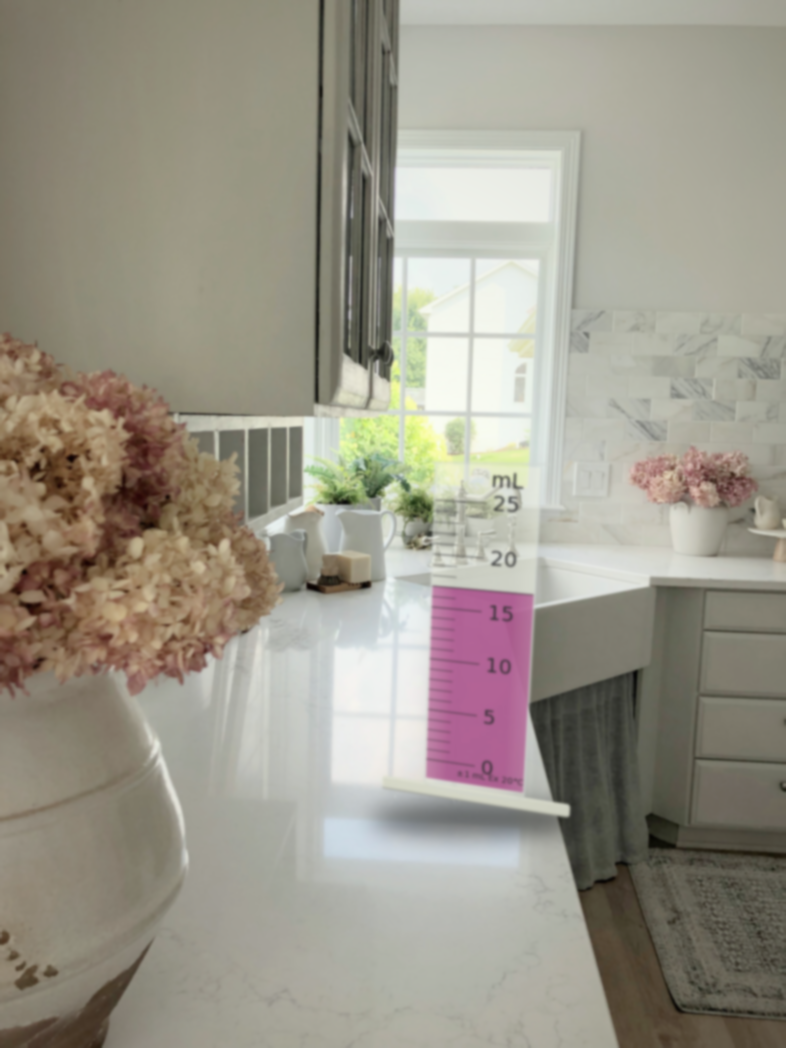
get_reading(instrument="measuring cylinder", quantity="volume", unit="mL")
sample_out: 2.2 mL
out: 17 mL
